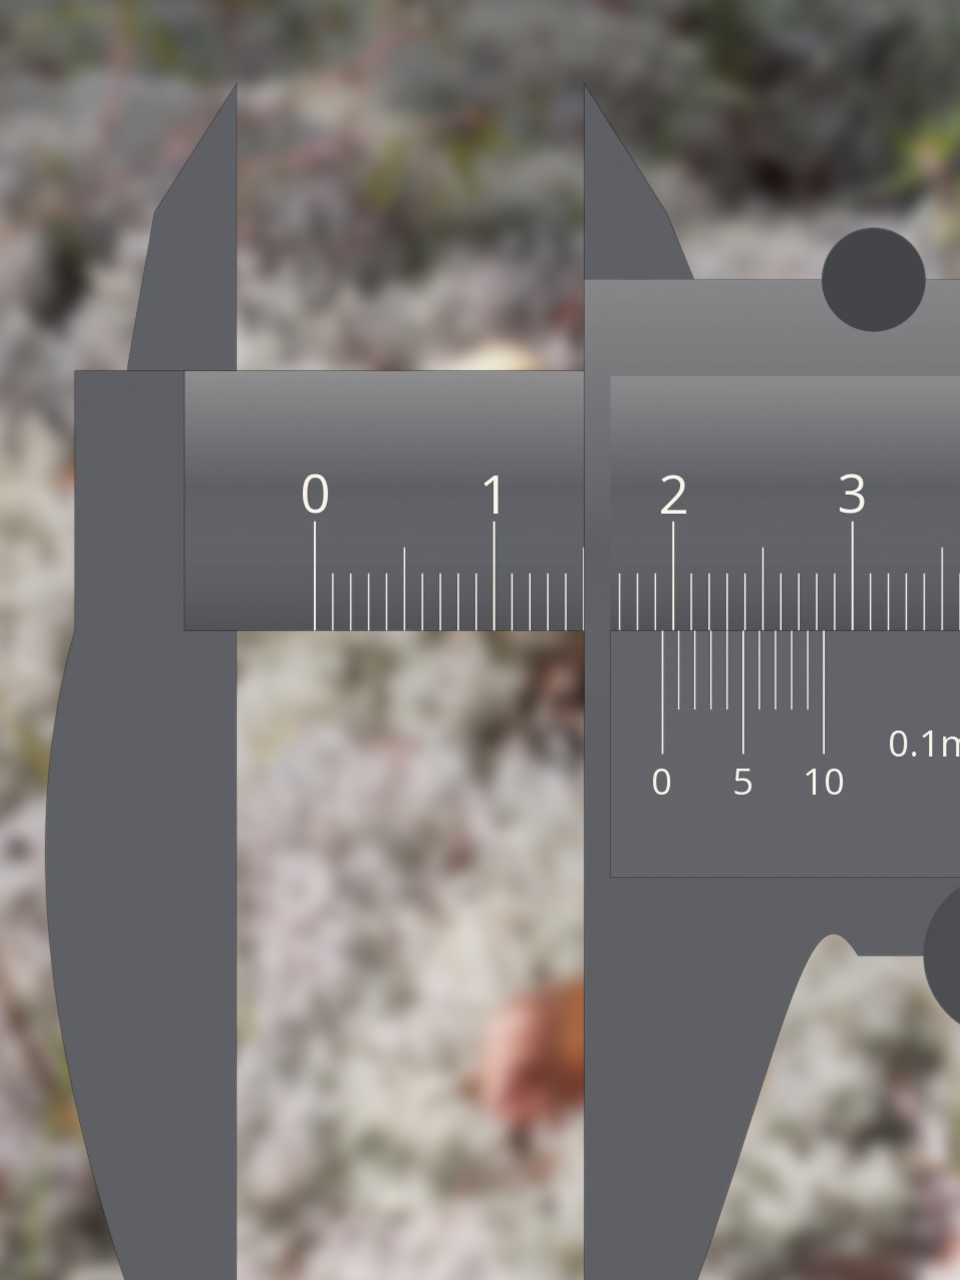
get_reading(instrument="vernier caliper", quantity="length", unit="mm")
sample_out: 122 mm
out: 19.4 mm
